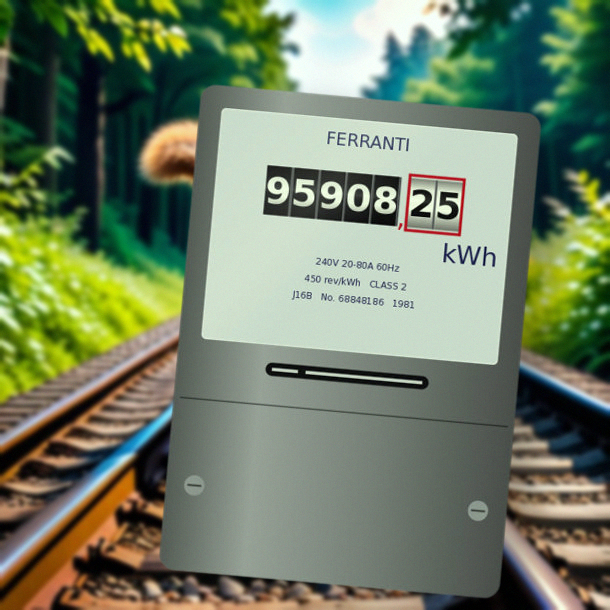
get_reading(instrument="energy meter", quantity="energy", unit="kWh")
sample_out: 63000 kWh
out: 95908.25 kWh
